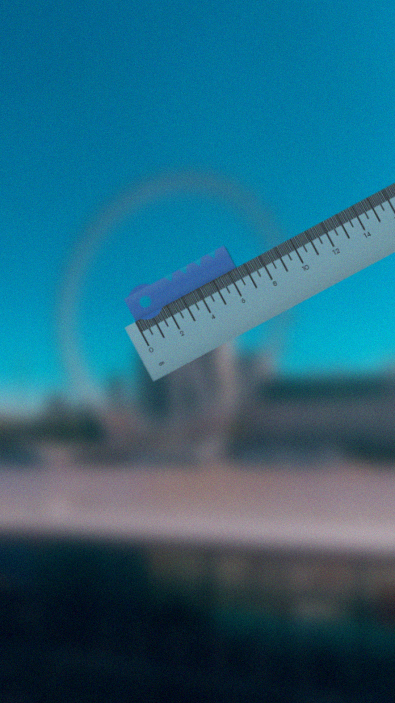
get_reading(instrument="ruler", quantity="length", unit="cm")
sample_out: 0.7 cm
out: 6.5 cm
